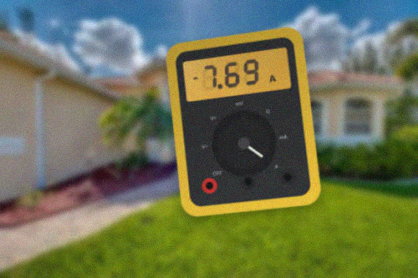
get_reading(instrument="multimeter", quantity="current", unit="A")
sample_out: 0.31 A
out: -7.69 A
